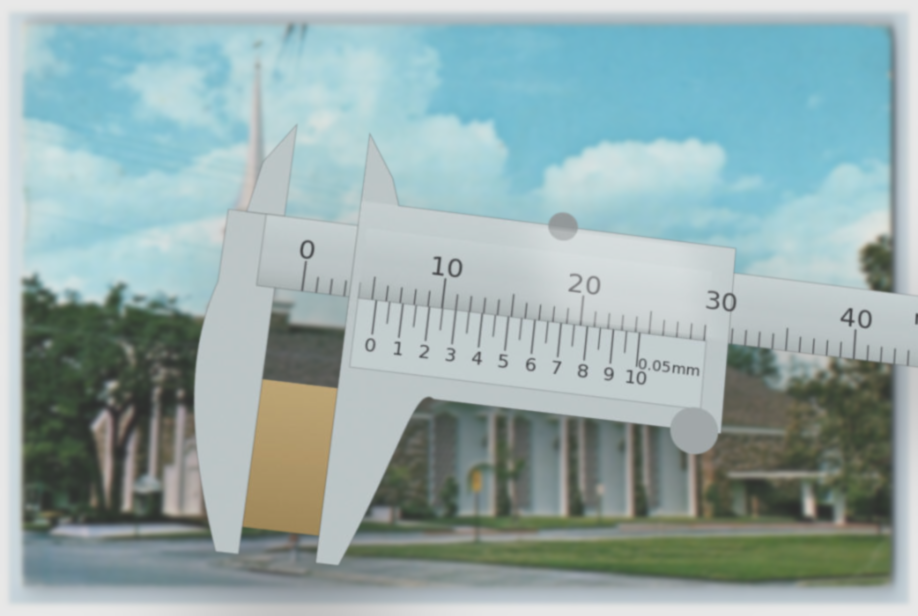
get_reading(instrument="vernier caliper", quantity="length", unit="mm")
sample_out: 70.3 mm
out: 5.3 mm
